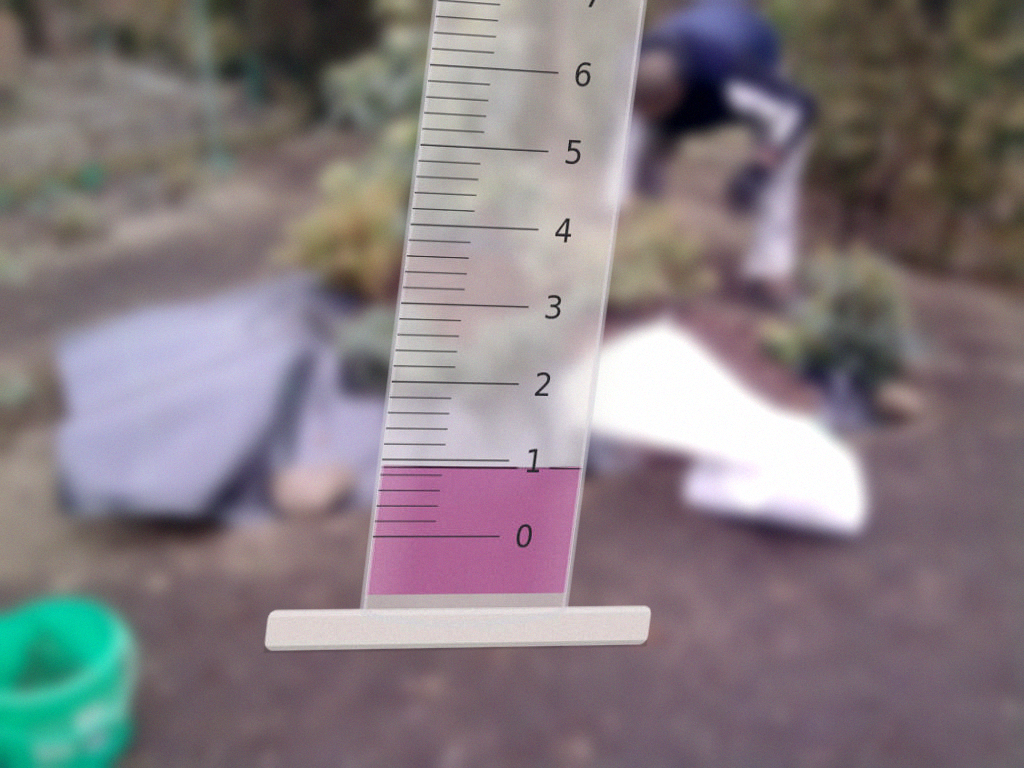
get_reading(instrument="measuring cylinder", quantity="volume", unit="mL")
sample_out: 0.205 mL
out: 0.9 mL
